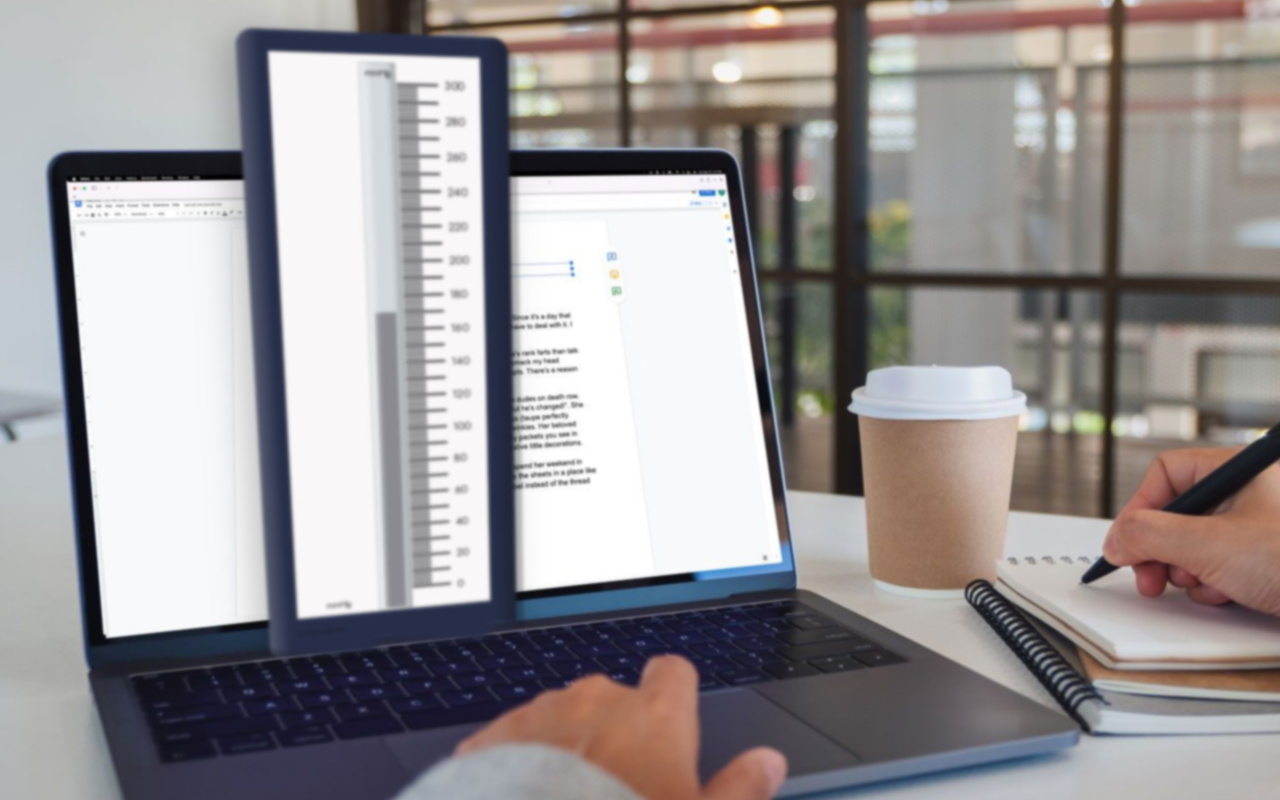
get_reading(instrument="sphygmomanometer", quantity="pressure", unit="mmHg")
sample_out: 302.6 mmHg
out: 170 mmHg
